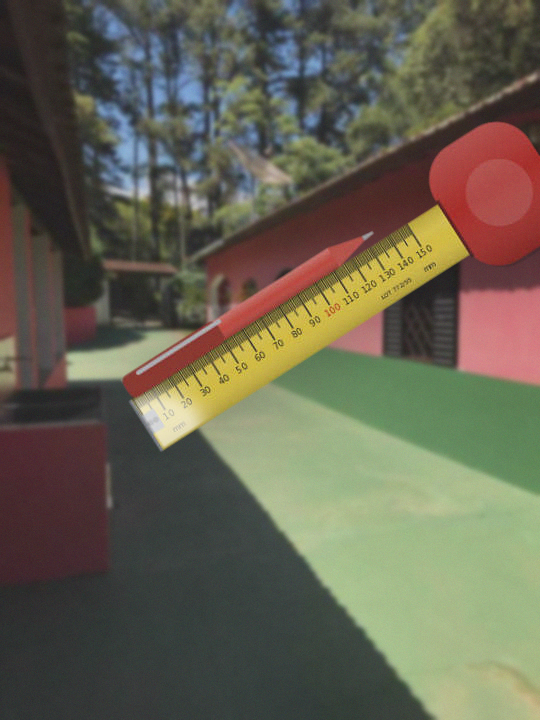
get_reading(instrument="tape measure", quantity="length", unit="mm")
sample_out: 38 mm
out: 135 mm
